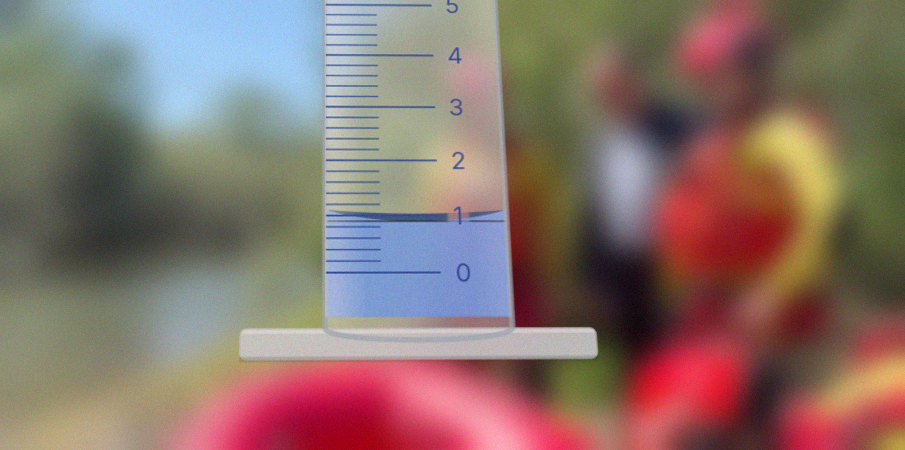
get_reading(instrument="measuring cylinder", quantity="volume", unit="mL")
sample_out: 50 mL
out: 0.9 mL
